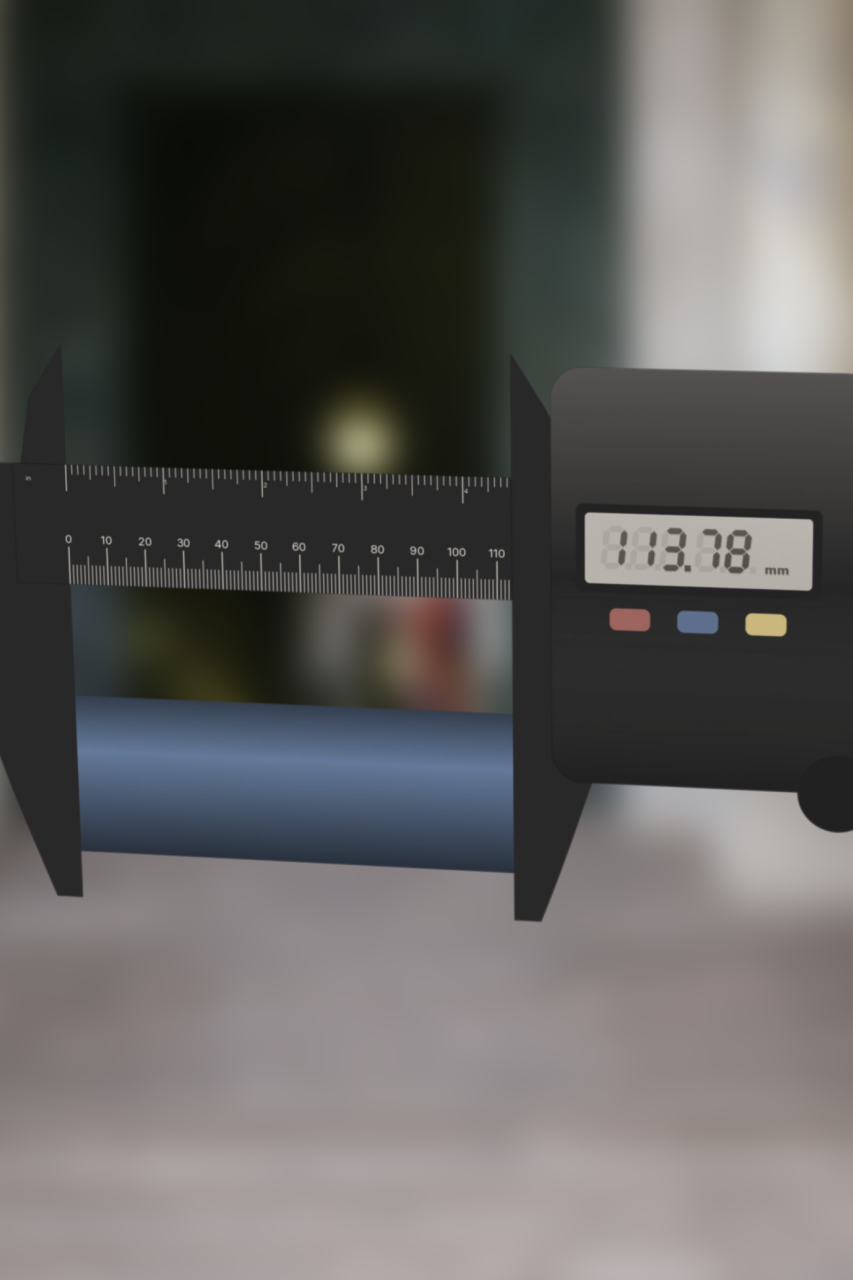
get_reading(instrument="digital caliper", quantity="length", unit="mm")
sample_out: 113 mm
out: 113.78 mm
